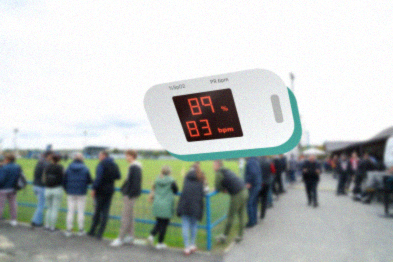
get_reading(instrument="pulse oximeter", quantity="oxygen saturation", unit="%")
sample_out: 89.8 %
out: 89 %
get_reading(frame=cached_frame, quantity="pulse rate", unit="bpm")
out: 83 bpm
